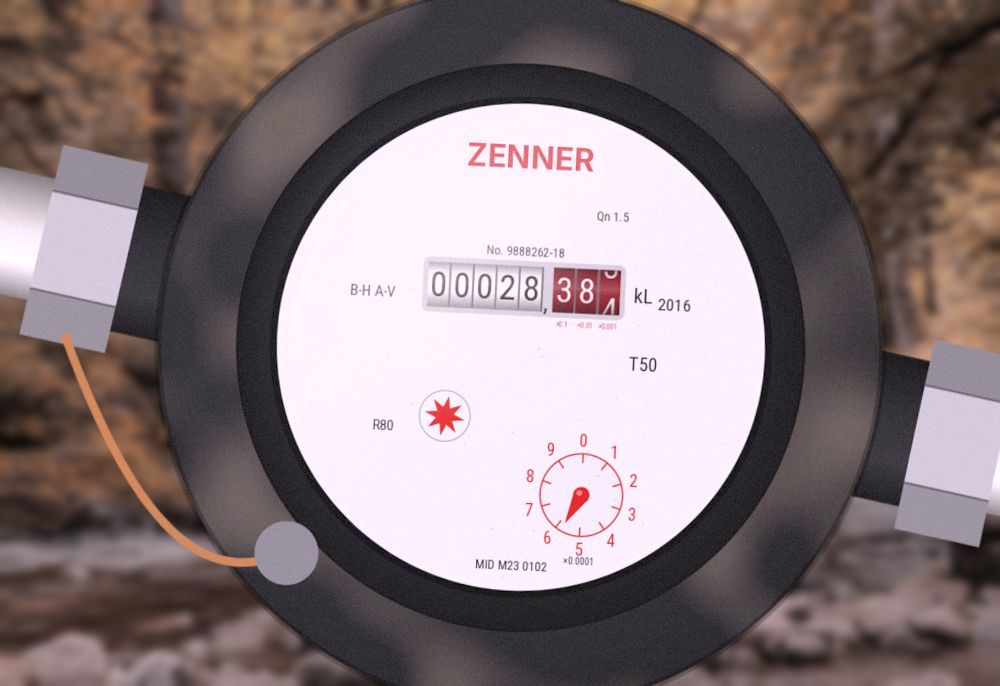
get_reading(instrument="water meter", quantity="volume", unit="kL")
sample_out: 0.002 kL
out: 28.3835 kL
